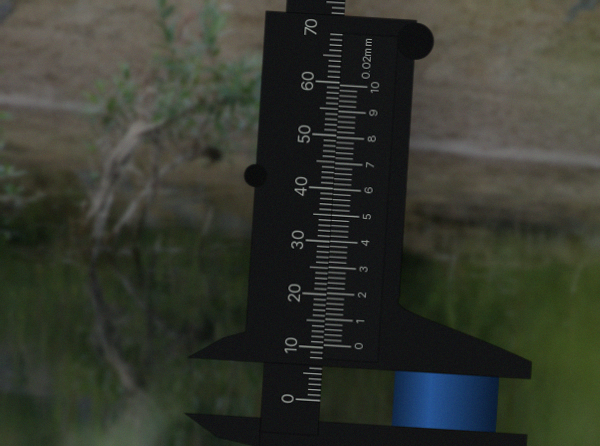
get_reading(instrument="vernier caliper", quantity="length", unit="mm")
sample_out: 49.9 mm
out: 10.5 mm
